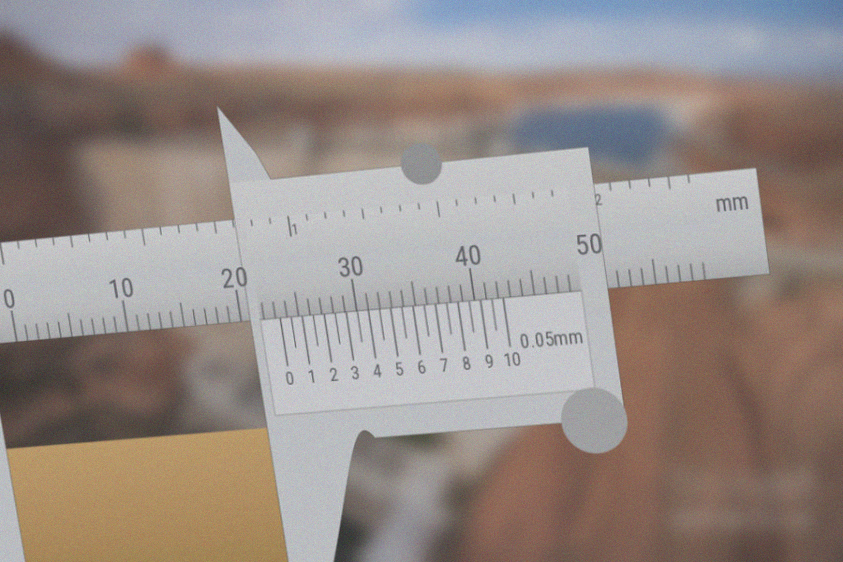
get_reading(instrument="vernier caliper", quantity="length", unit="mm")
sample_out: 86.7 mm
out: 23.4 mm
